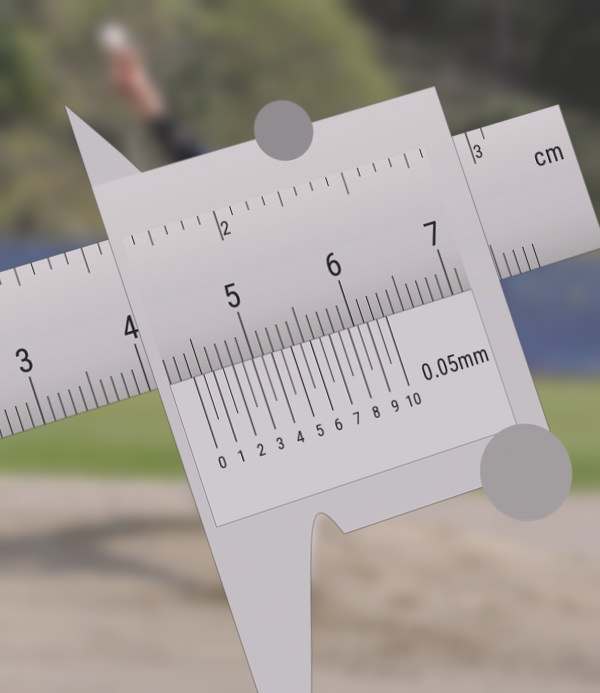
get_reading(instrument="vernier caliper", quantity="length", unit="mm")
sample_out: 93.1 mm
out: 44.2 mm
